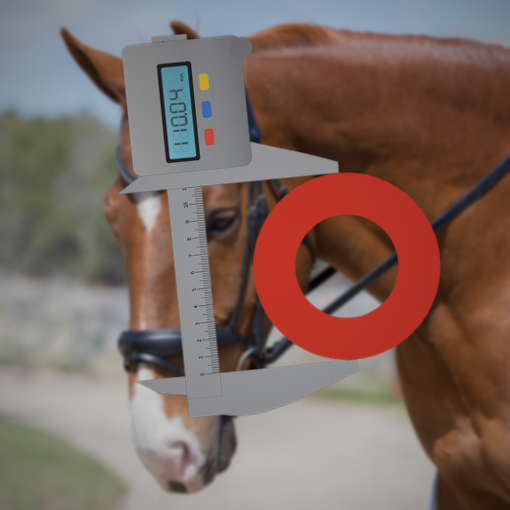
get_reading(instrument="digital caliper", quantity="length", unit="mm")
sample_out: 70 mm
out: 110.04 mm
